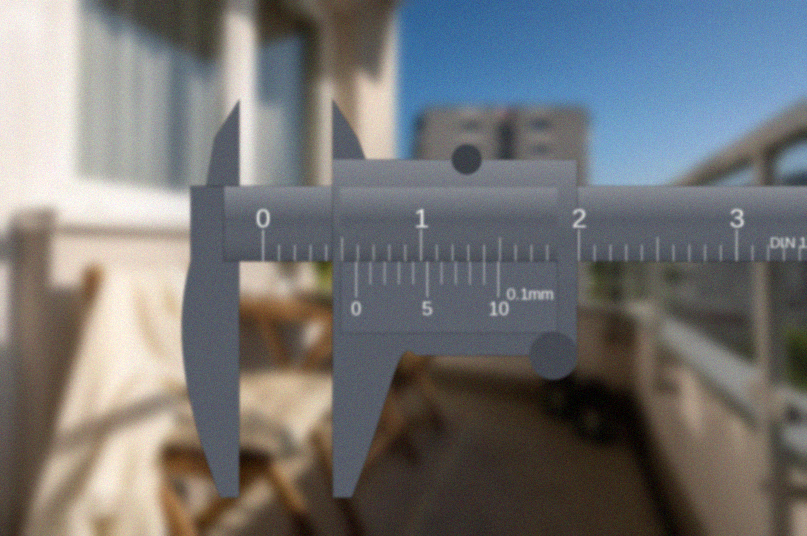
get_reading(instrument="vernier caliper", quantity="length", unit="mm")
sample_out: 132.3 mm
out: 5.9 mm
